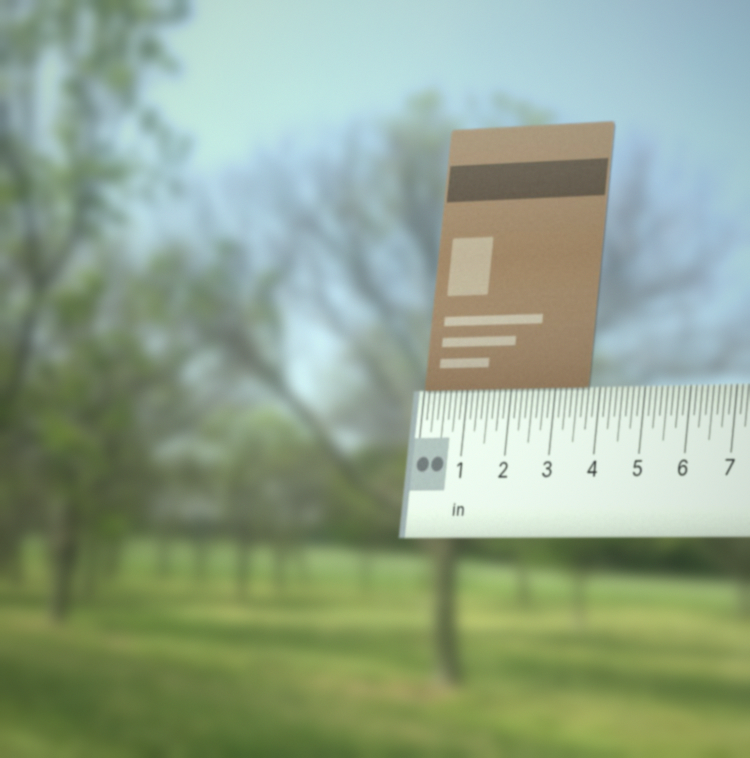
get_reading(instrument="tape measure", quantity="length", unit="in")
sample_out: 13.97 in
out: 3.75 in
